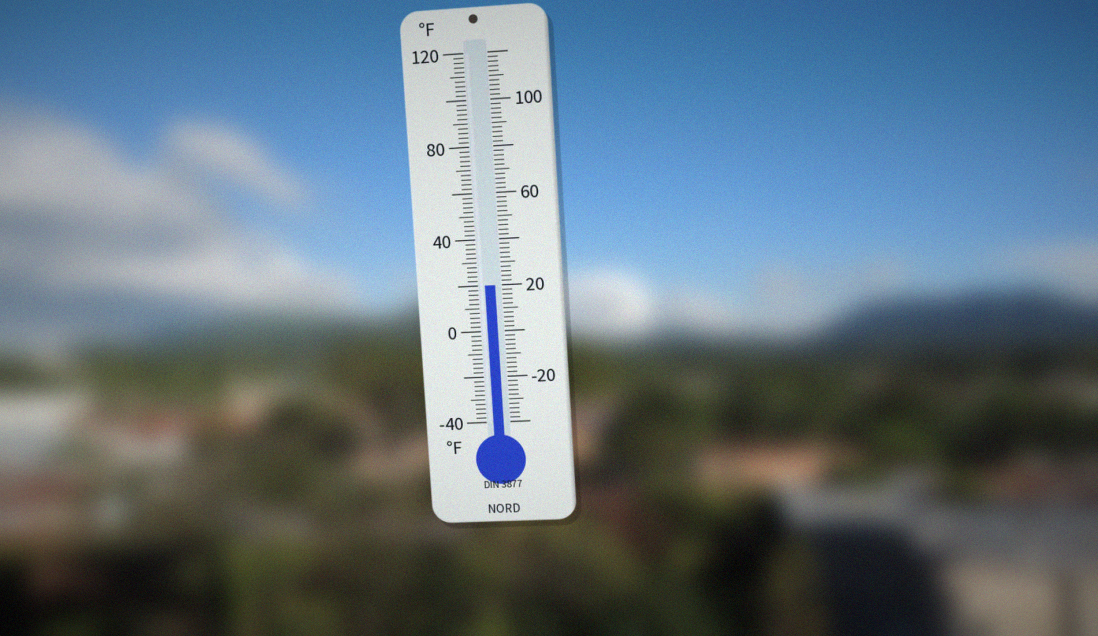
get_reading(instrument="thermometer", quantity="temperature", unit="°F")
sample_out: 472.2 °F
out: 20 °F
